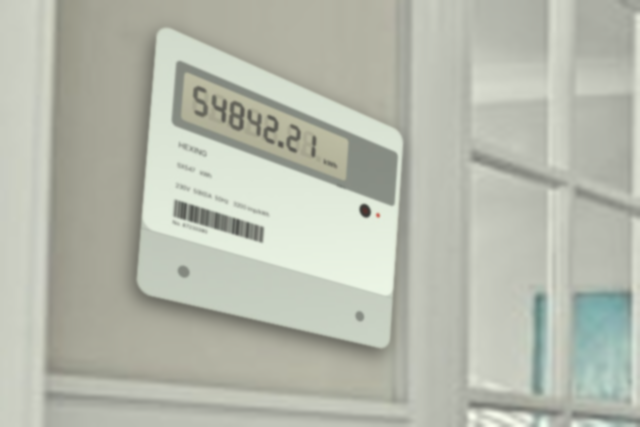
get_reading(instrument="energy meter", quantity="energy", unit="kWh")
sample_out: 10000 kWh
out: 54842.21 kWh
